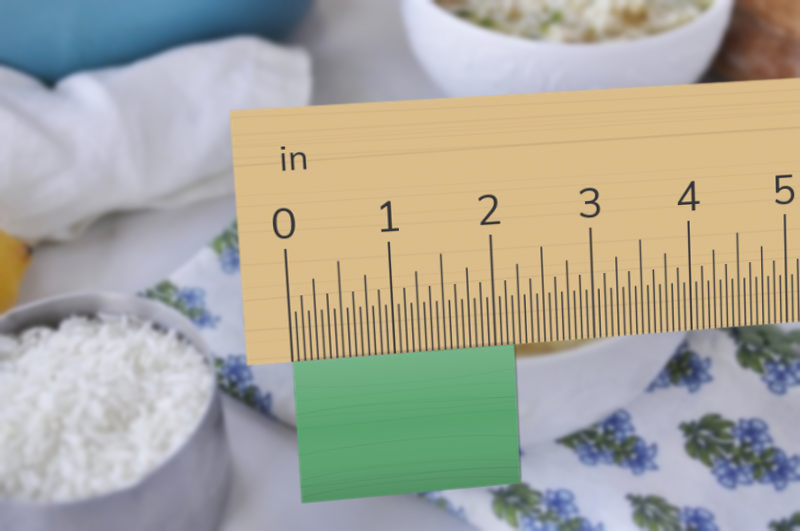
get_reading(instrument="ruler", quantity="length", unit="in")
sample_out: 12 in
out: 2.1875 in
